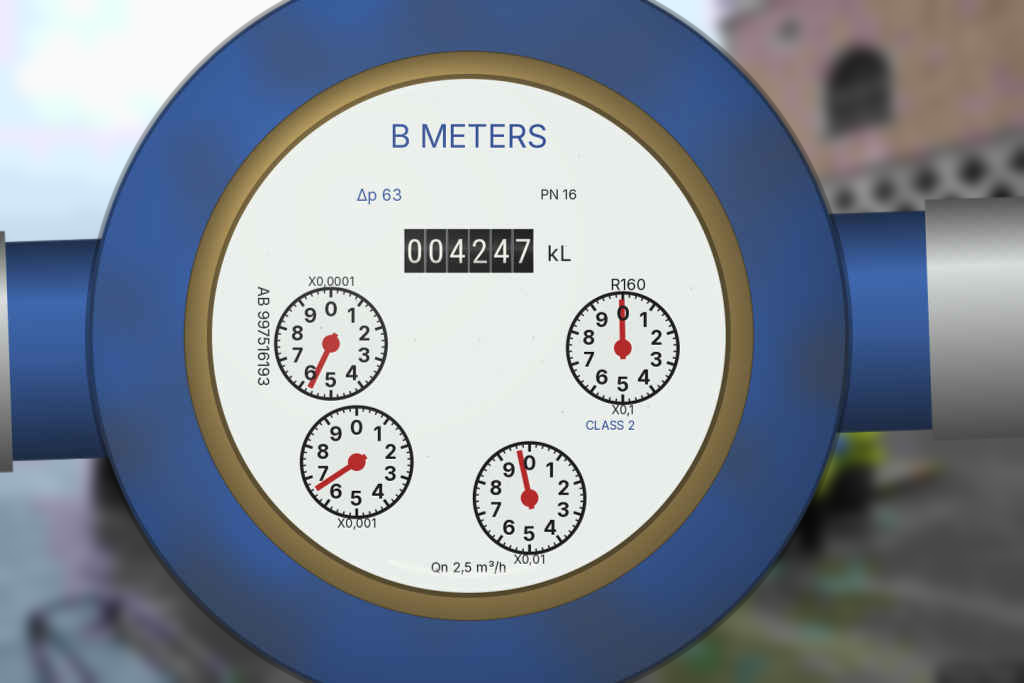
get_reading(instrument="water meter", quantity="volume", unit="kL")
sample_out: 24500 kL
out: 4246.9965 kL
